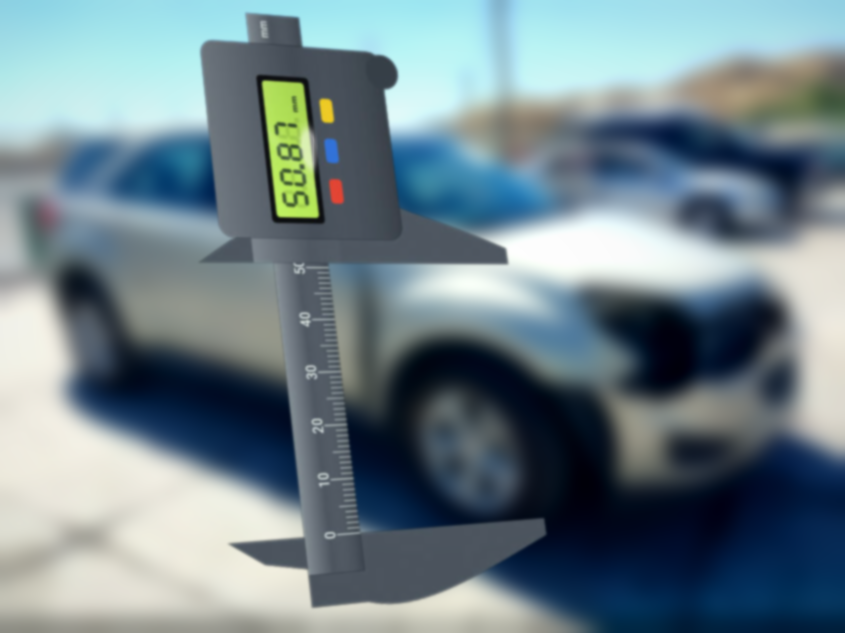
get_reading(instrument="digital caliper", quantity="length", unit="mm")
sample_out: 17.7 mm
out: 50.87 mm
